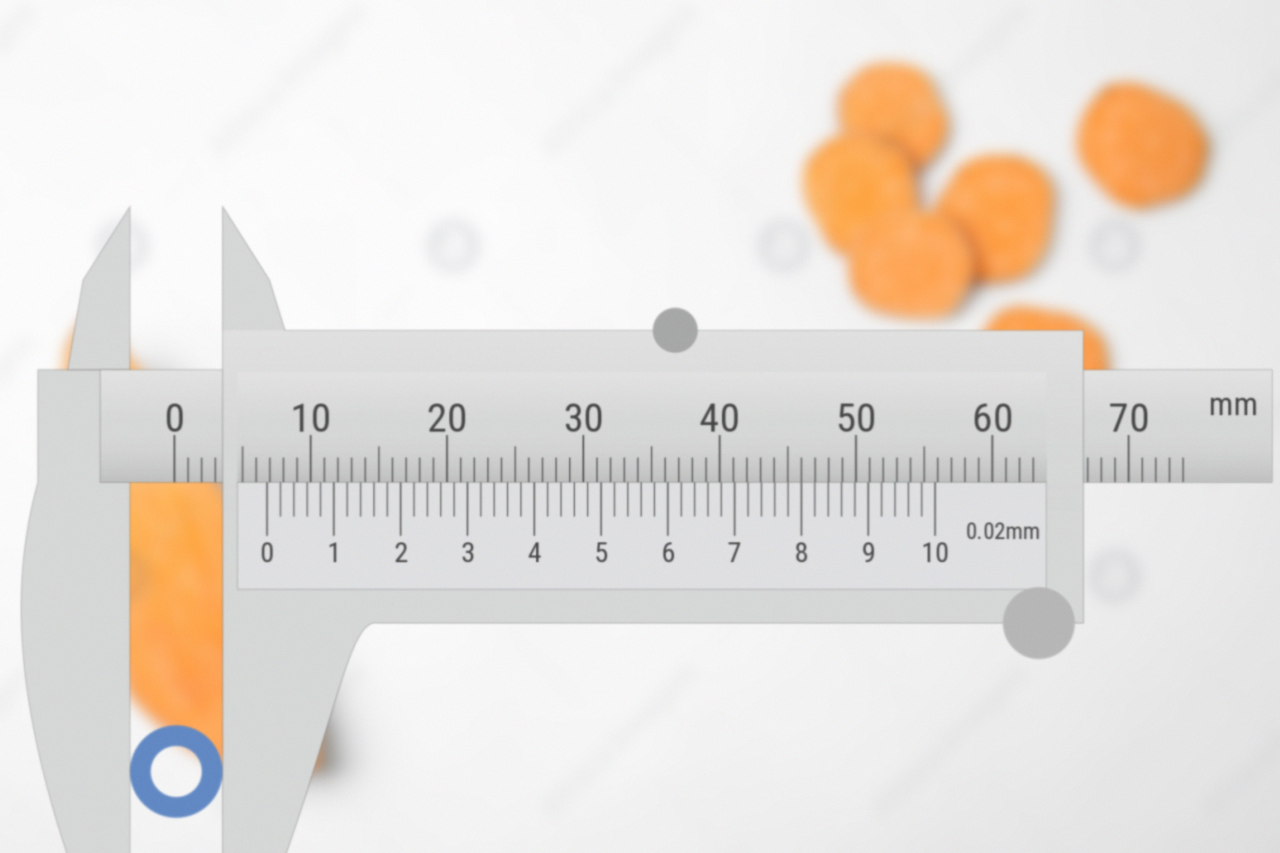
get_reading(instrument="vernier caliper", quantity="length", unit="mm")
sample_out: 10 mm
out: 6.8 mm
